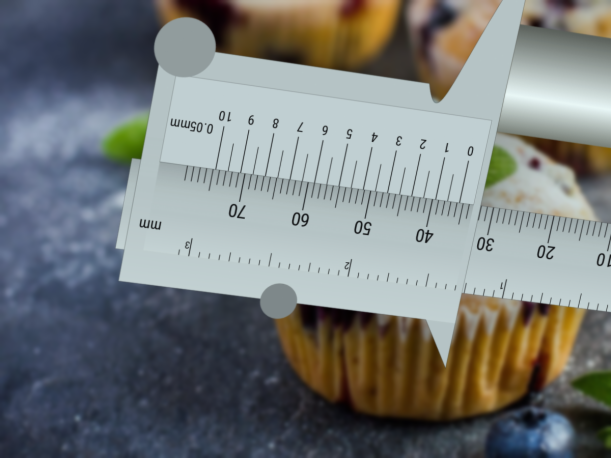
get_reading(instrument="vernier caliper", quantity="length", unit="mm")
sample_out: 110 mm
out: 35.6 mm
